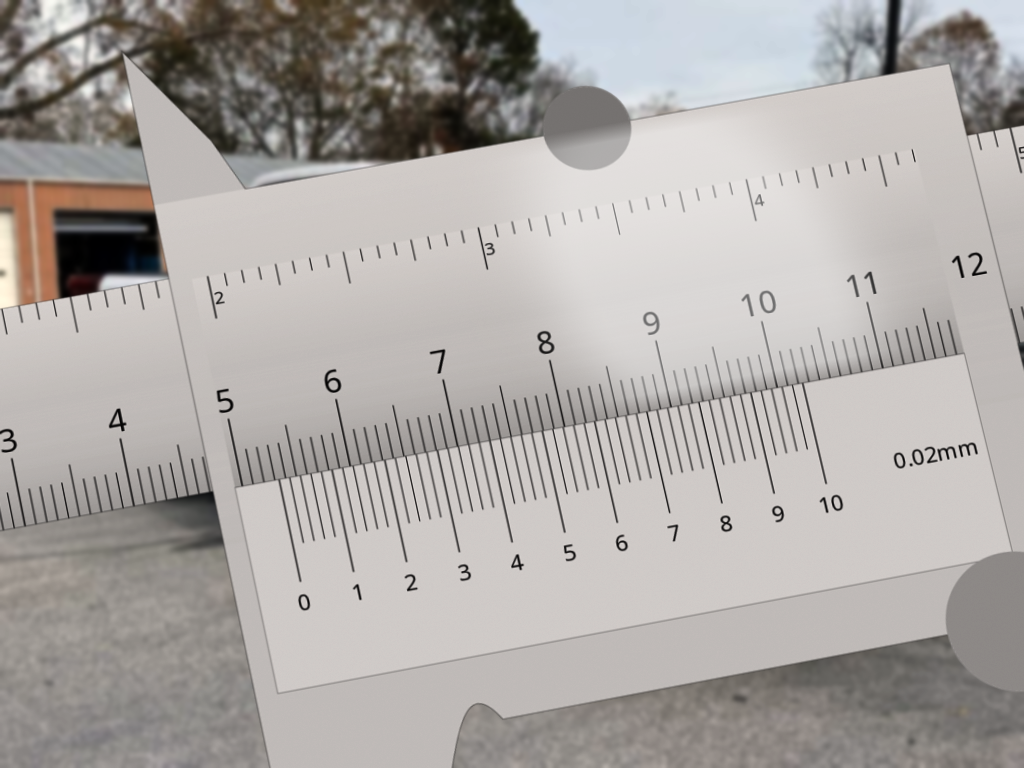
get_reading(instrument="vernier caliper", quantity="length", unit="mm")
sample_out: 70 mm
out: 53.4 mm
